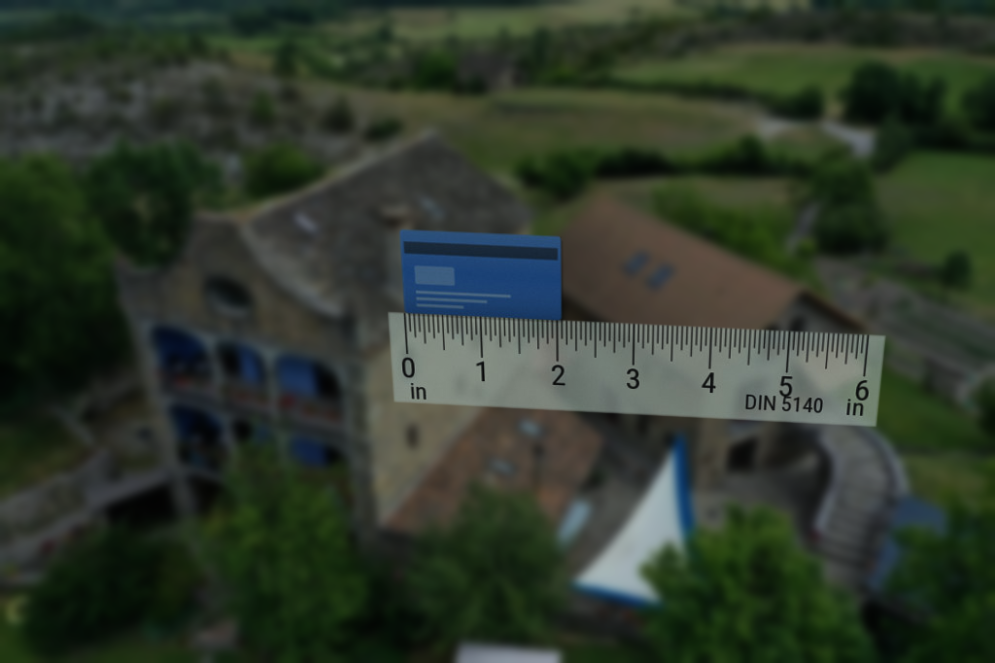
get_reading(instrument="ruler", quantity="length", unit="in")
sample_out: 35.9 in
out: 2.0625 in
